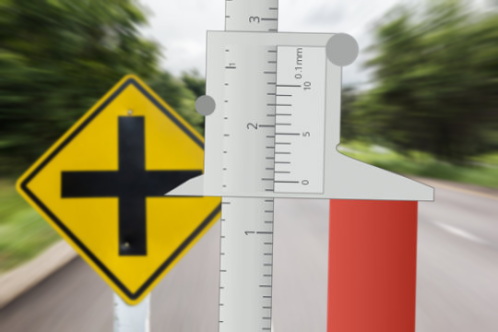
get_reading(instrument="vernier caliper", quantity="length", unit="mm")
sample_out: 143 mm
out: 14.8 mm
